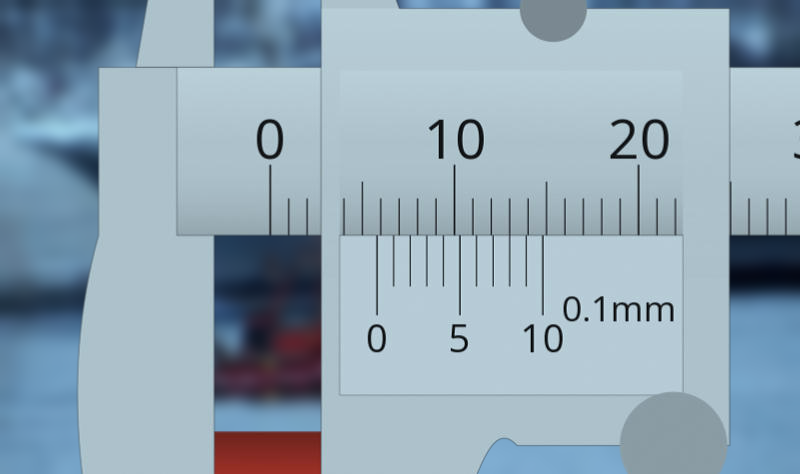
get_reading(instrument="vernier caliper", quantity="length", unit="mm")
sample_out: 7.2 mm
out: 5.8 mm
